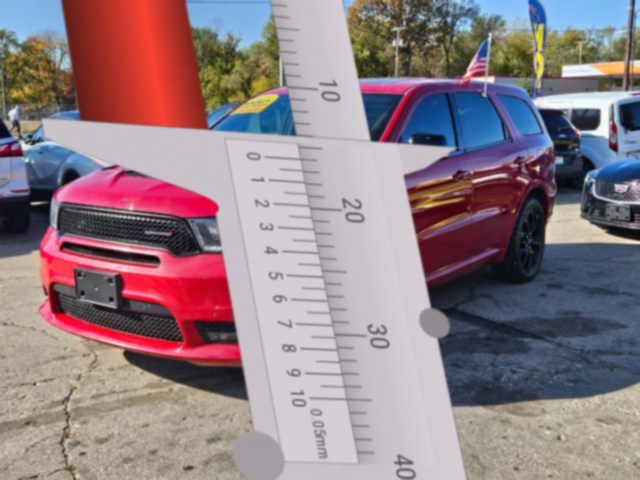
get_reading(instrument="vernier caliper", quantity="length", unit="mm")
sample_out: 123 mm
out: 16.0 mm
